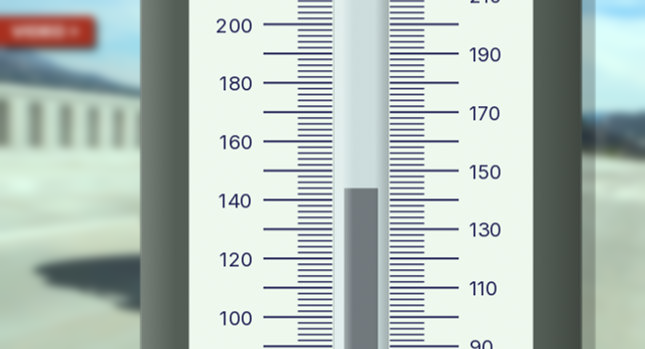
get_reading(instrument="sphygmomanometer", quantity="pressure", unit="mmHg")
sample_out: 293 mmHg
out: 144 mmHg
